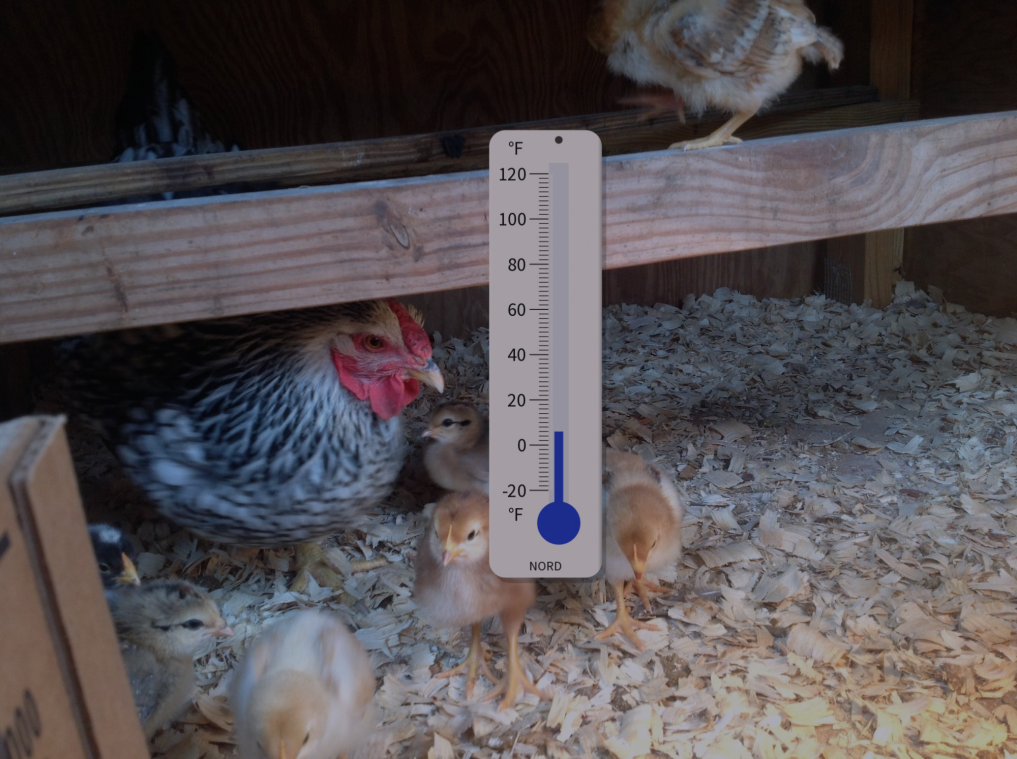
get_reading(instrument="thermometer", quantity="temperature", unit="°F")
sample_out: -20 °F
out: 6 °F
